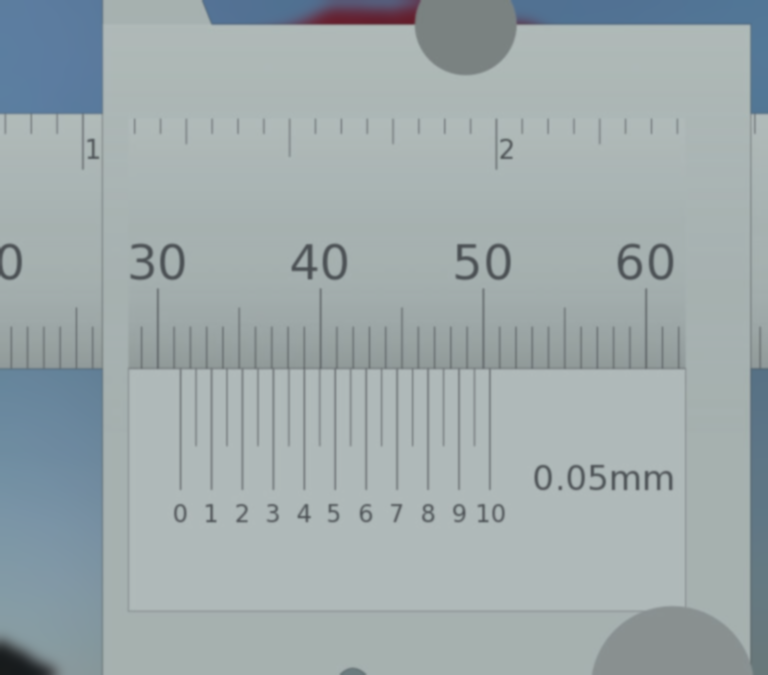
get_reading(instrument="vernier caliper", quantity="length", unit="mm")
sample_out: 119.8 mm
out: 31.4 mm
